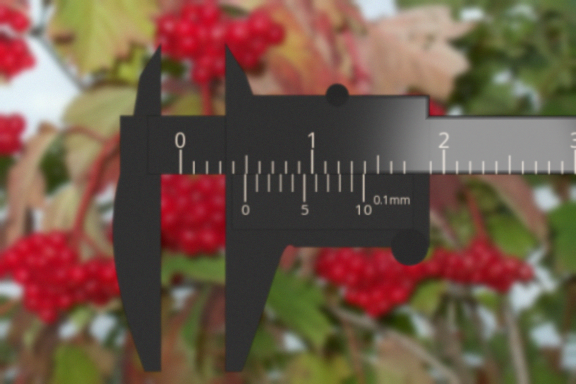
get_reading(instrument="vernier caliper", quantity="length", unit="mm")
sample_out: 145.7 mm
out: 4.9 mm
